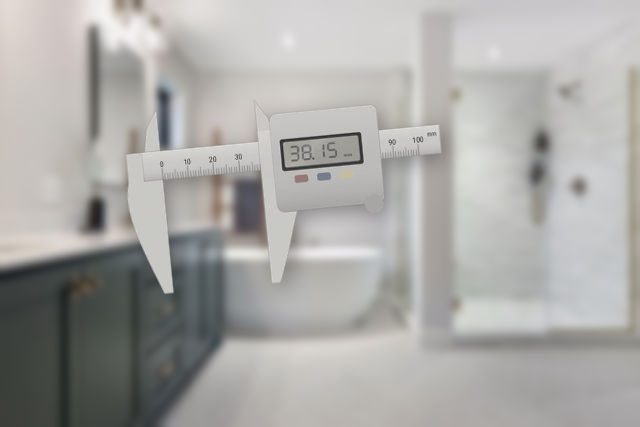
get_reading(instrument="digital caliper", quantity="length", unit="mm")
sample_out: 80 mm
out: 38.15 mm
